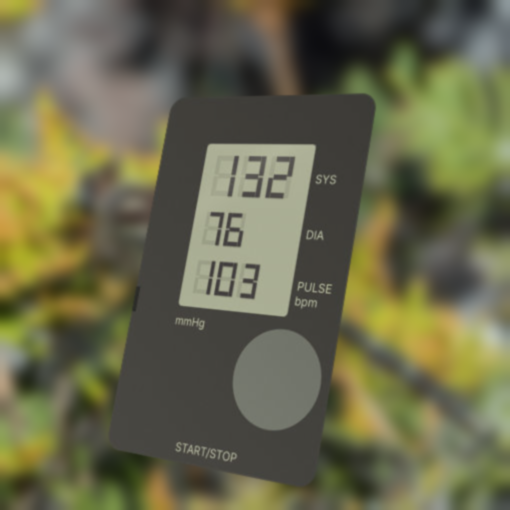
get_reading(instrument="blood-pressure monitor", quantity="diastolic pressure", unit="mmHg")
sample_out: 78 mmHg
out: 76 mmHg
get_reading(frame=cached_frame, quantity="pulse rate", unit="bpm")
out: 103 bpm
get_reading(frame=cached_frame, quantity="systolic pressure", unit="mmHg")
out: 132 mmHg
